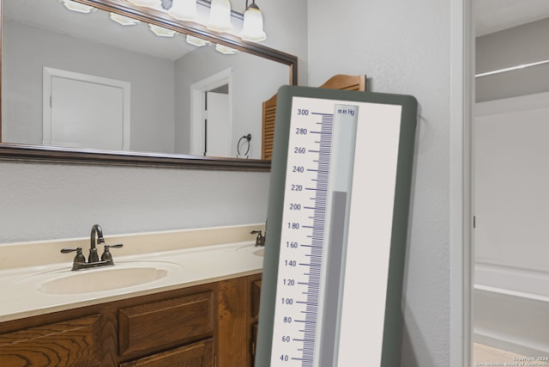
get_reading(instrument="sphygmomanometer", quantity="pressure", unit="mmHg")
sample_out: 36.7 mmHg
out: 220 mmHg
